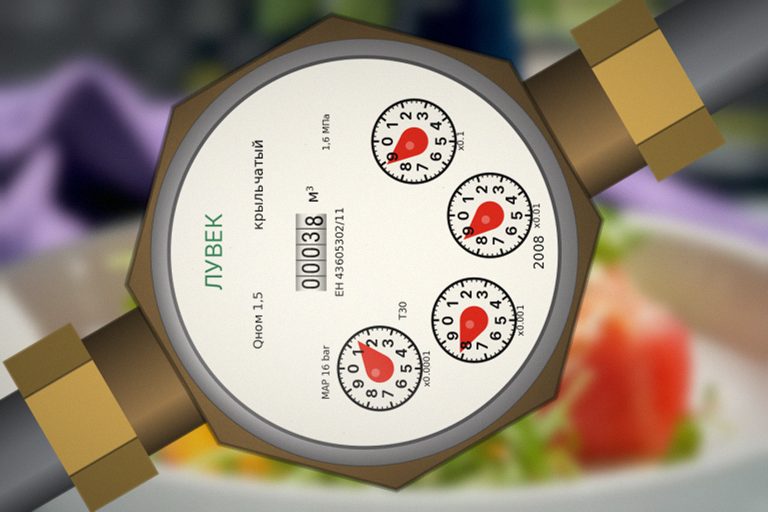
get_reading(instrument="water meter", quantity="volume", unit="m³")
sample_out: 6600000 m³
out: 37.8881 m³
